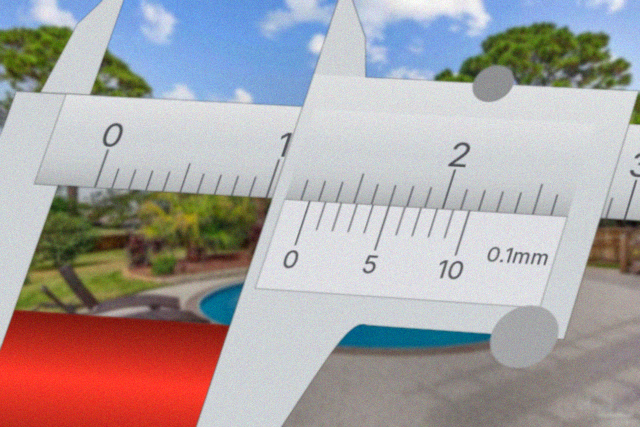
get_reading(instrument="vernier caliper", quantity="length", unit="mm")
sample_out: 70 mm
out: 12.5 mm
